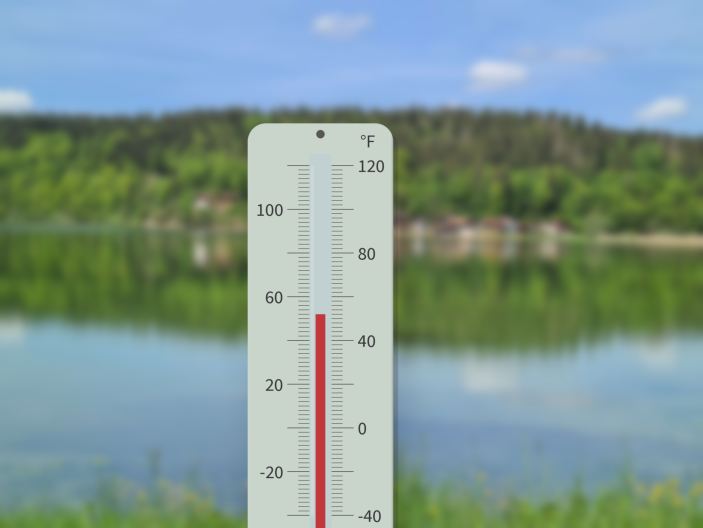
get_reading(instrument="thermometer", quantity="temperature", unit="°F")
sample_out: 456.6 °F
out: 52 °F
